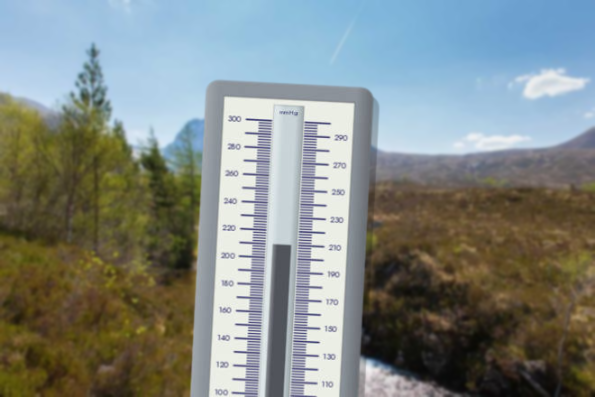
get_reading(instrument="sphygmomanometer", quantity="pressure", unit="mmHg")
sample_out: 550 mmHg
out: 210 mmHg
